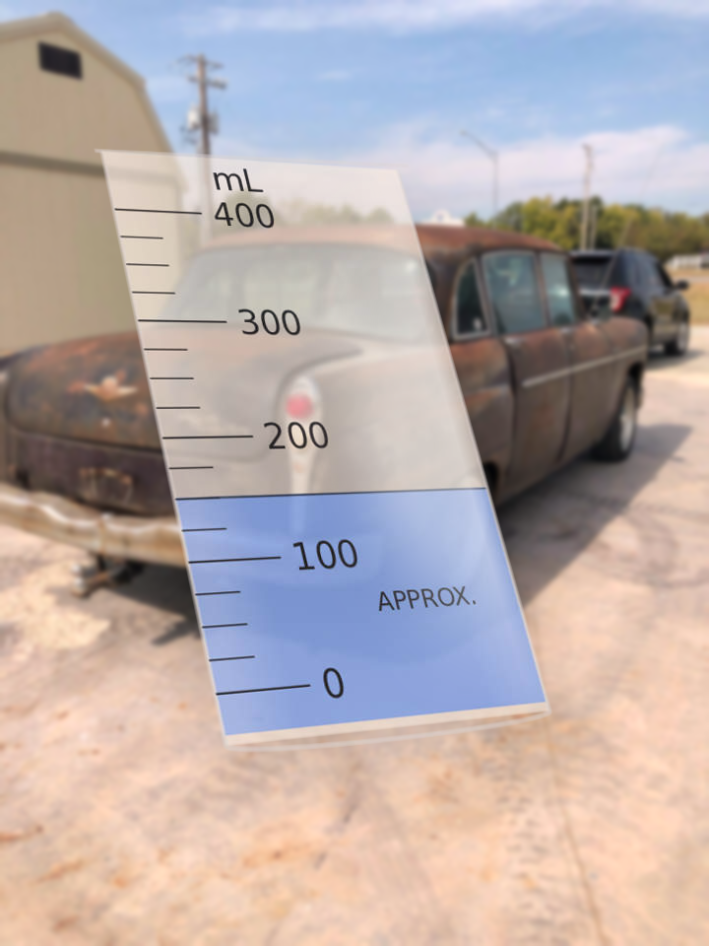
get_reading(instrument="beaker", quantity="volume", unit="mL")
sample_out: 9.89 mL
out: 150 mL
